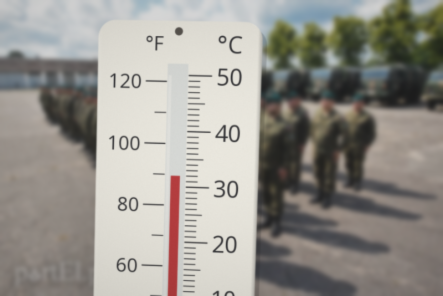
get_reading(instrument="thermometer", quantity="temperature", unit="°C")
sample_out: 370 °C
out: 32 °C
